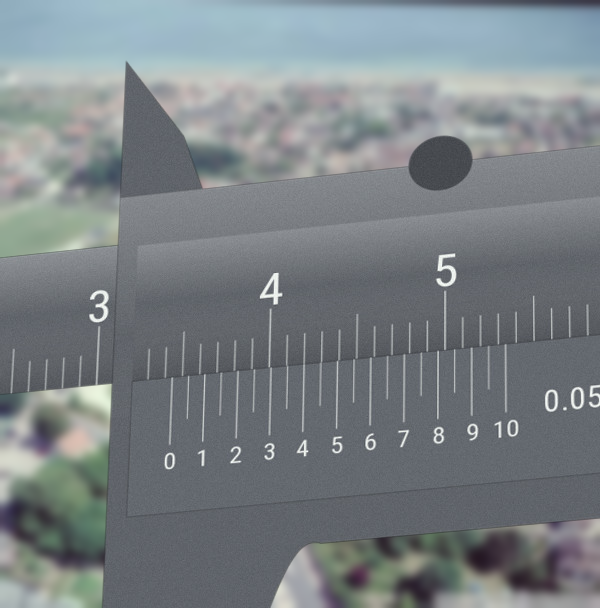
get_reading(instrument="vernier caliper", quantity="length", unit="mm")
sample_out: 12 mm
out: 34.4 mm
